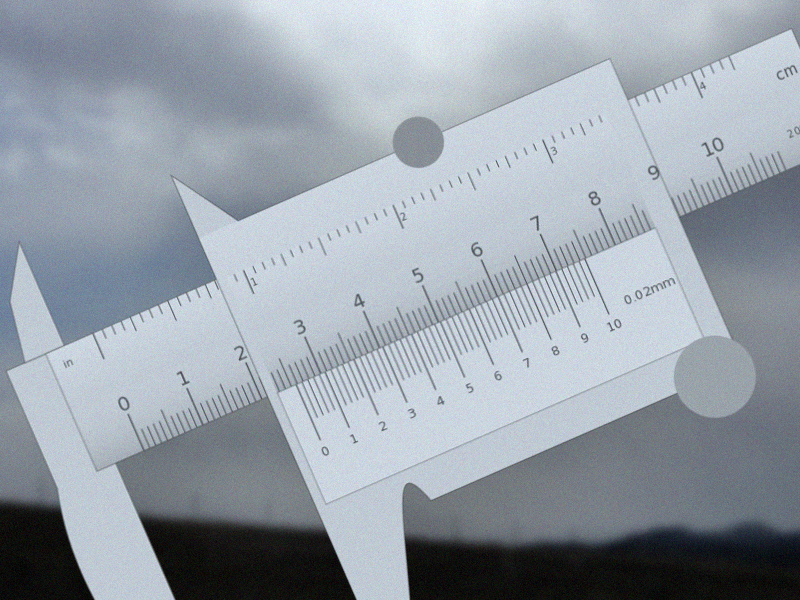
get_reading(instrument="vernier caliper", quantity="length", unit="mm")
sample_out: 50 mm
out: 25.8 mm
